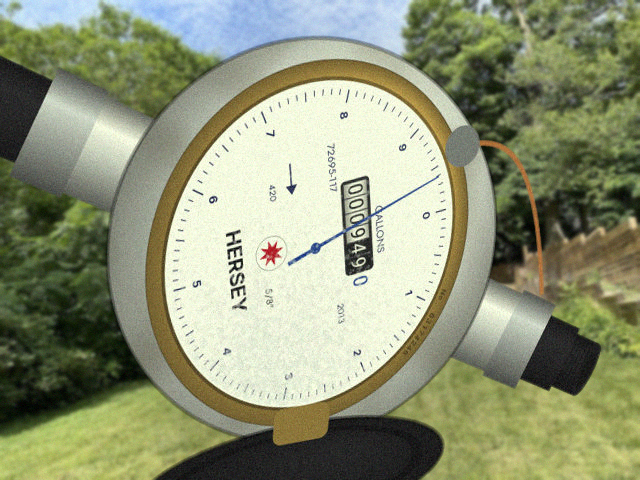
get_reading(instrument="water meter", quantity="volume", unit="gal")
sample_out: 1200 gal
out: 9489.6 gal
